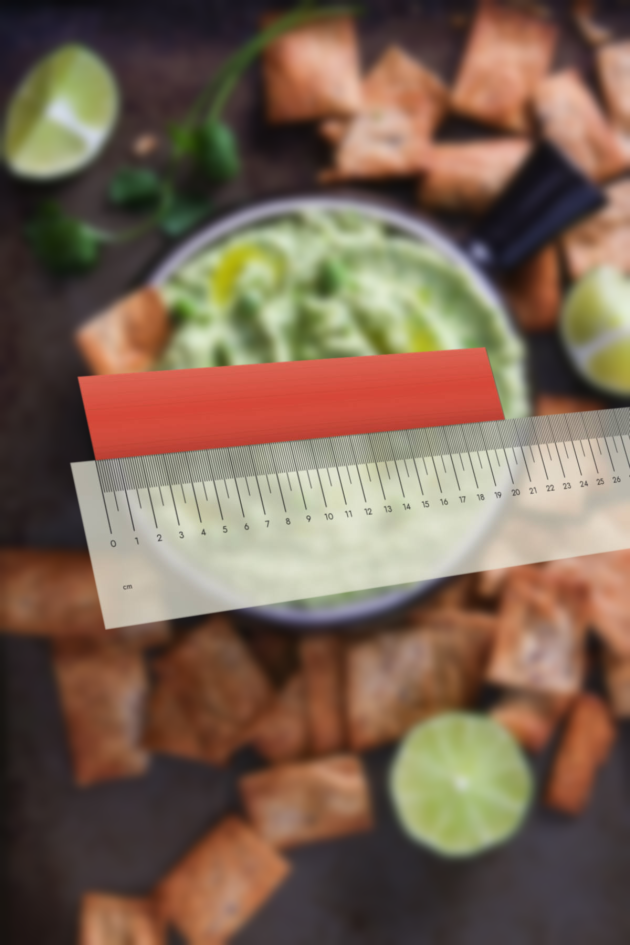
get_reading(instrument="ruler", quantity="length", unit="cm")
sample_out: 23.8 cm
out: 20.5 cm
